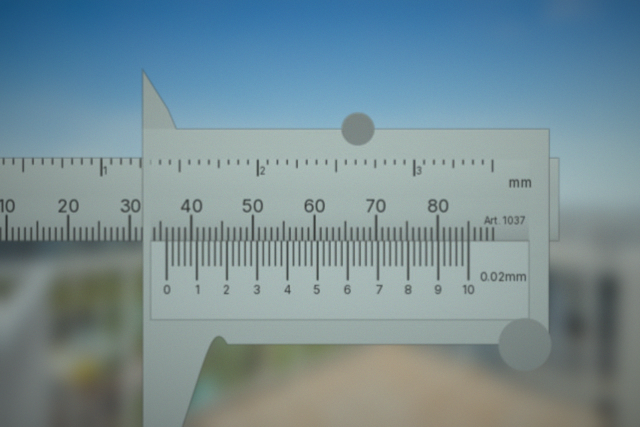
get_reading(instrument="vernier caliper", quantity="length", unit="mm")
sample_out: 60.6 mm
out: 36.0 mm
